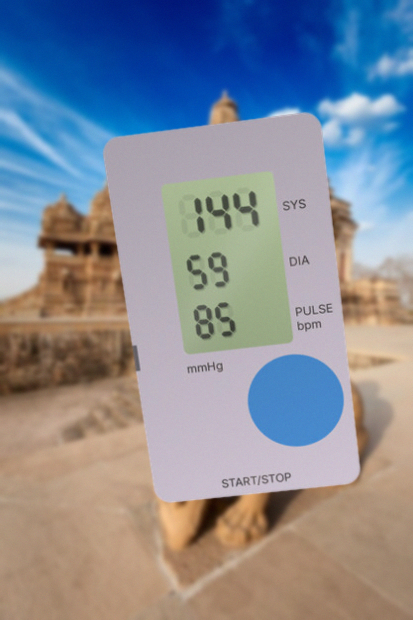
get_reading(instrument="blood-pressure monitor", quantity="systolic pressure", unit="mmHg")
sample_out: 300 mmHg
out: 144 mmHg
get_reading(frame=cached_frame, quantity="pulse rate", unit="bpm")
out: 85 bpm
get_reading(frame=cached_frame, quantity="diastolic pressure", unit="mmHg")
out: 59 mmHg
